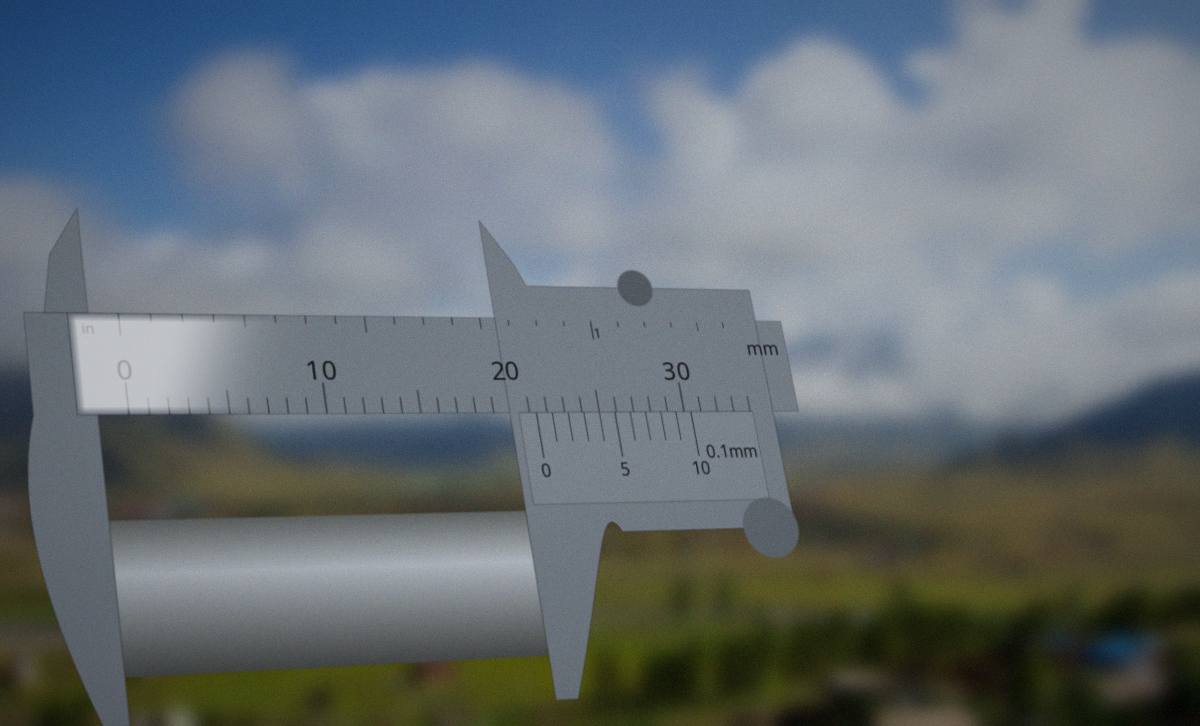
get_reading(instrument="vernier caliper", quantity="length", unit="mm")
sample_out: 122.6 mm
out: 21.4 mm
